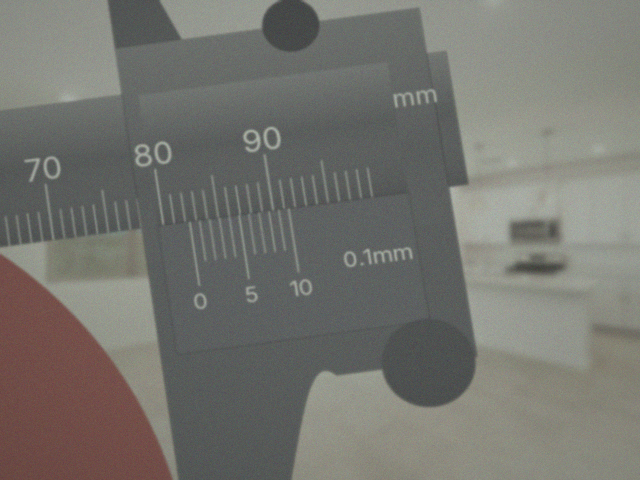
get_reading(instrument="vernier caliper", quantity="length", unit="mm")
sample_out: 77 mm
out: 82.4 mm
